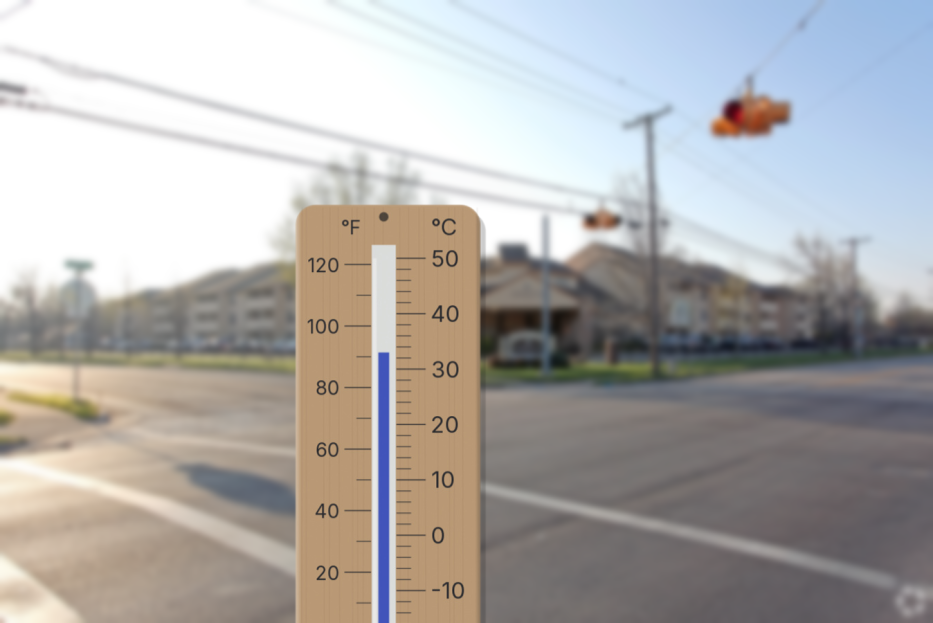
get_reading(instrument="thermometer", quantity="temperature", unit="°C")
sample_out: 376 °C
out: 33 °C
